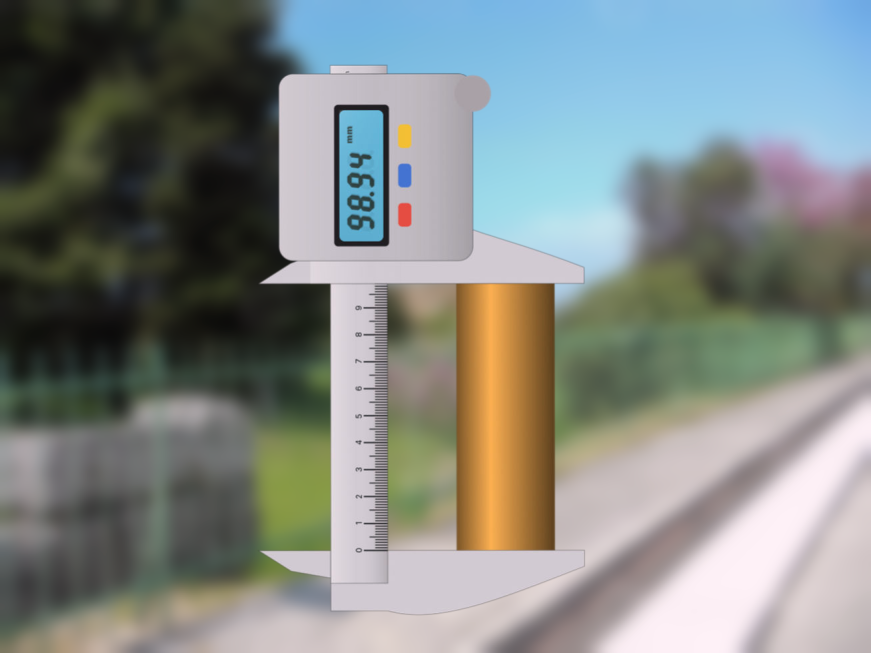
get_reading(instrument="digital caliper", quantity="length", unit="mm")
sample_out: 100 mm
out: 98.94 mm
